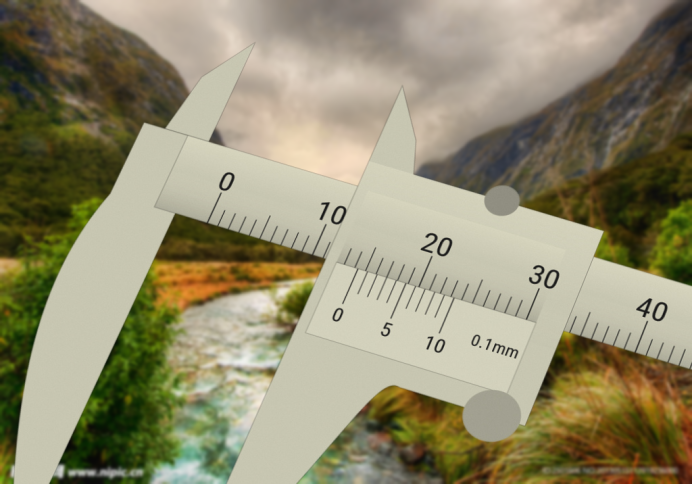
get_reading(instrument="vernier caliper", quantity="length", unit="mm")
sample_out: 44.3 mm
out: 14.3 mm
